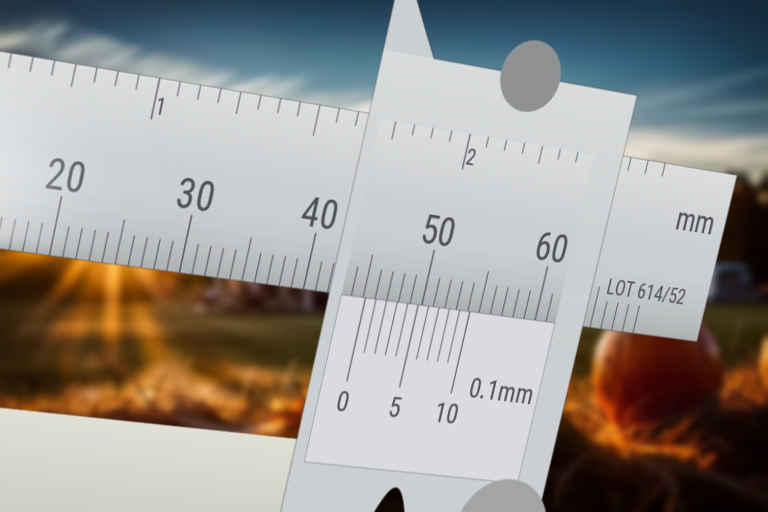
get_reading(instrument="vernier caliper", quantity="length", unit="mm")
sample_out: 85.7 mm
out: 45.2 mm
